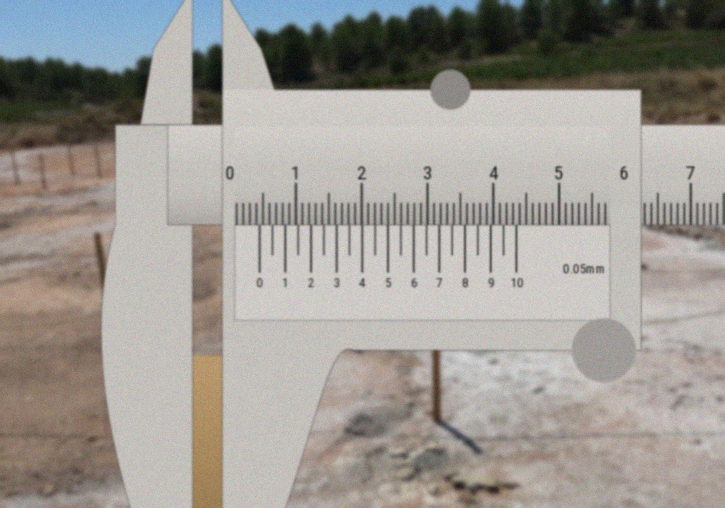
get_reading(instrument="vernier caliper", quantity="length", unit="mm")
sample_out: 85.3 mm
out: 4.5 mm
